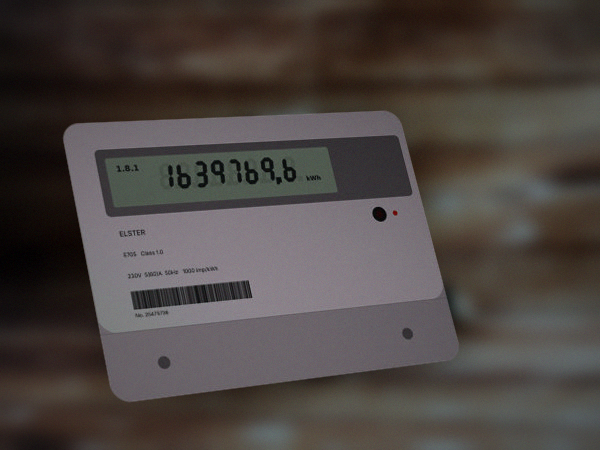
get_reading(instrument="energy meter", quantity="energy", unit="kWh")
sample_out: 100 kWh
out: 1639769.6 kWh
